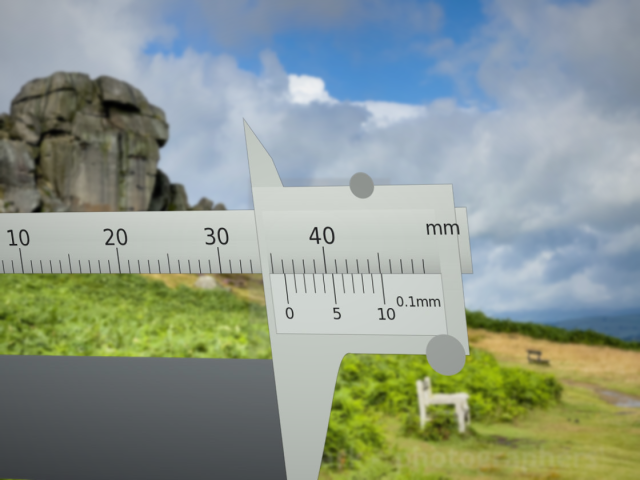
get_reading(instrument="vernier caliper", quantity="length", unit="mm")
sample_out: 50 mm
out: 36.1 mm
